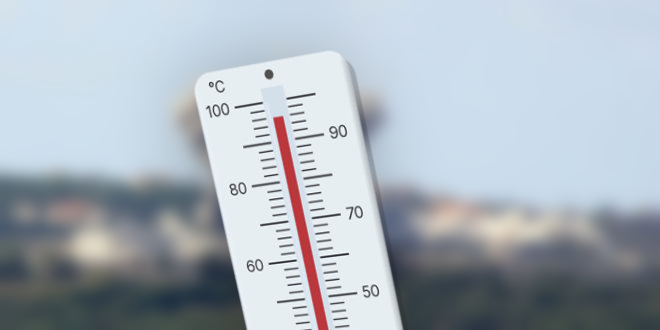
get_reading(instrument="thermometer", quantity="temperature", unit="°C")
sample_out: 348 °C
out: 96 °C
